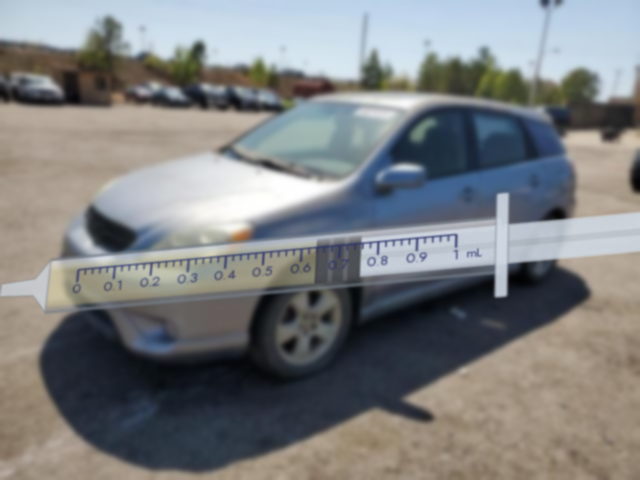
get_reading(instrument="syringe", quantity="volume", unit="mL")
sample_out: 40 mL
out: 0.64 mL
